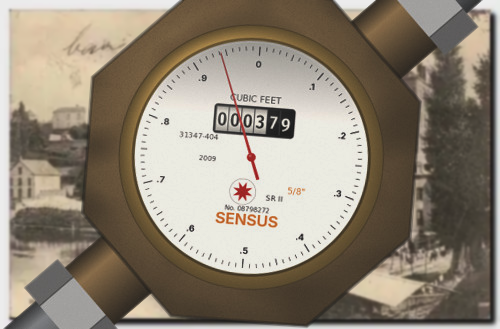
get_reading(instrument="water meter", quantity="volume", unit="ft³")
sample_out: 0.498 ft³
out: 378.94 ft³
